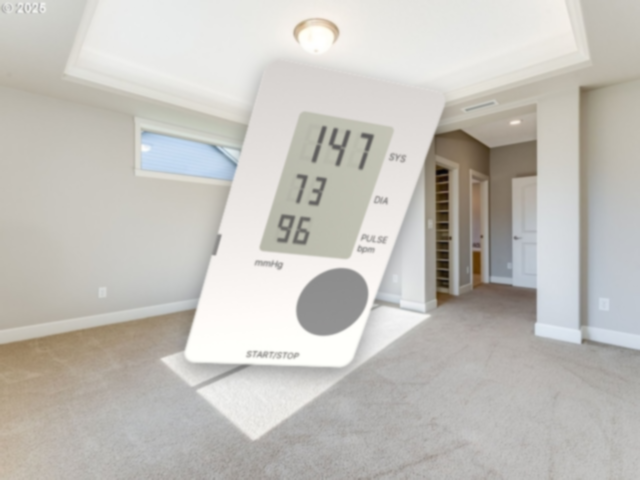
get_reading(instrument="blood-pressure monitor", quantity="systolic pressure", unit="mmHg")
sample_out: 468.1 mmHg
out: 147 mmHg
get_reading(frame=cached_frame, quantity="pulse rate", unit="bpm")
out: 96 bpm
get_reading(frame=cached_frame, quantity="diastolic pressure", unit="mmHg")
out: 73 mmHg
